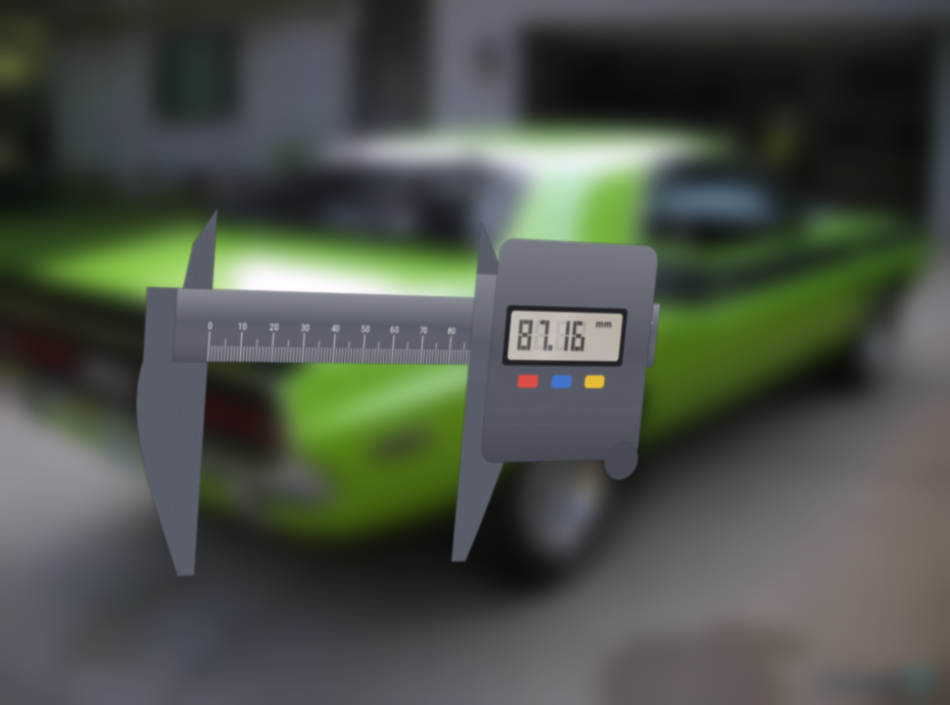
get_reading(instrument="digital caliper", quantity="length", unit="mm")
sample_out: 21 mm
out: 87.16 mm
